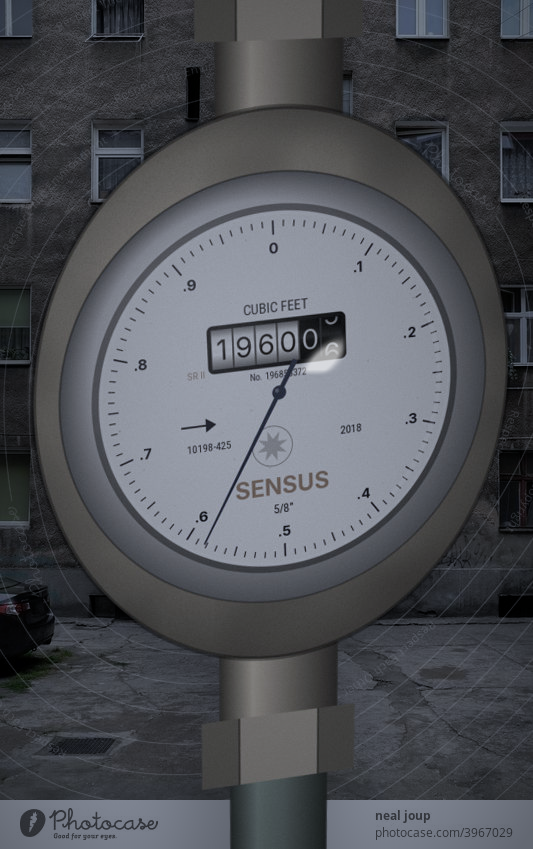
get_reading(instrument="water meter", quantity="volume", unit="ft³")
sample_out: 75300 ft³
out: 196005.58 ft³
